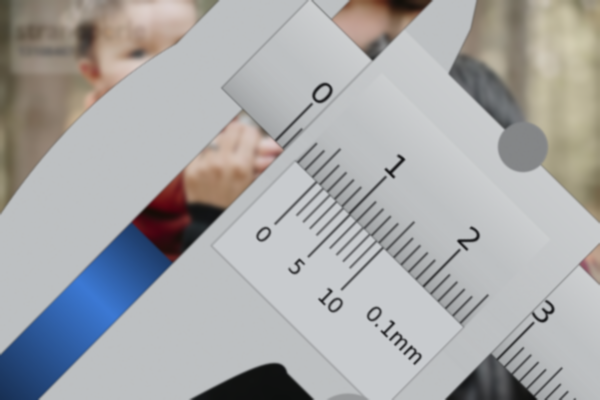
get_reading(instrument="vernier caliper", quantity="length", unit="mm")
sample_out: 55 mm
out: 5.6 mm
